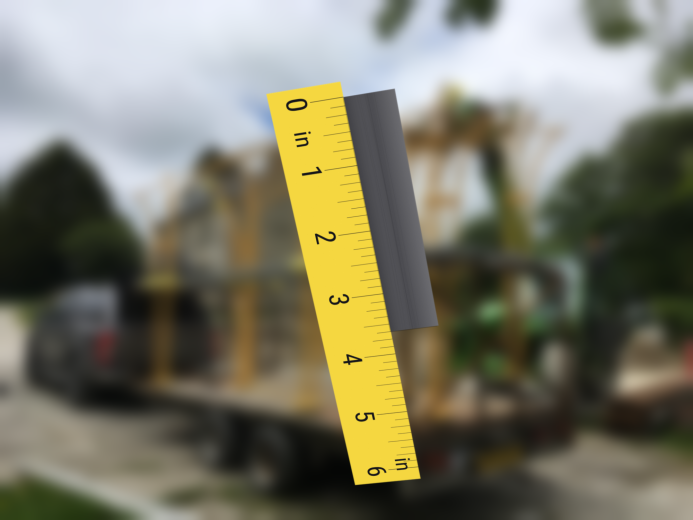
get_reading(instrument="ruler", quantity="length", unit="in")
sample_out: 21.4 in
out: 3.625 in
